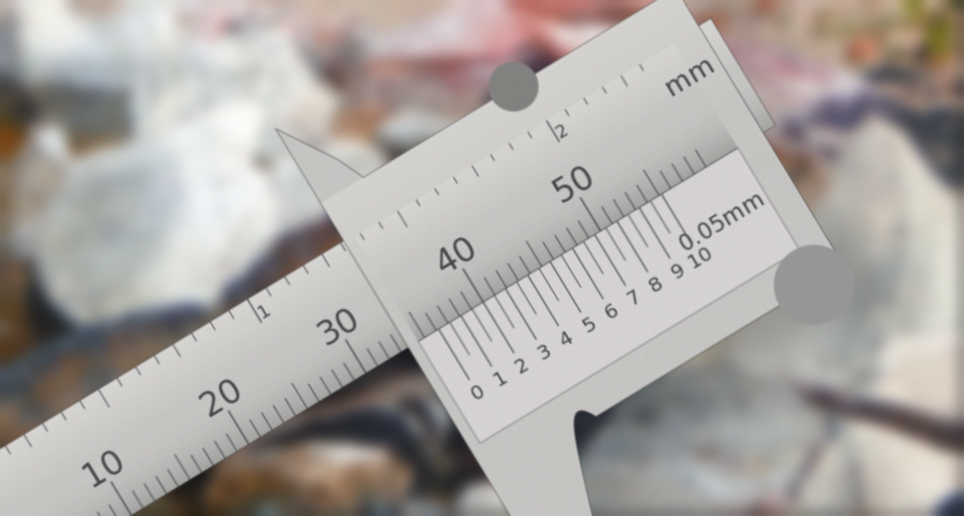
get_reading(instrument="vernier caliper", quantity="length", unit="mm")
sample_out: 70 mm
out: 36.2 mm
